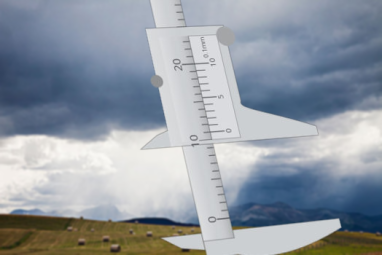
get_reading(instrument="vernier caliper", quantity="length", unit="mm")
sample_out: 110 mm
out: 11.0 mm
